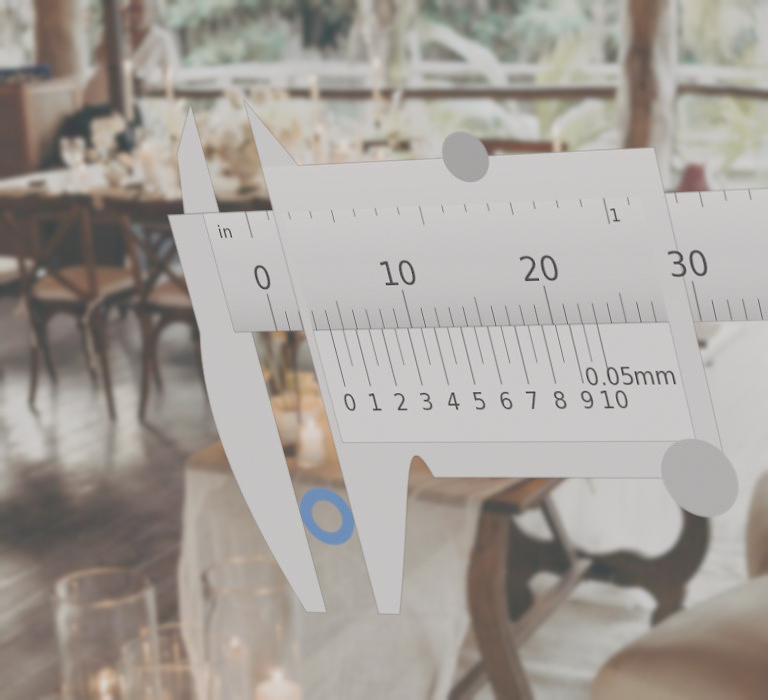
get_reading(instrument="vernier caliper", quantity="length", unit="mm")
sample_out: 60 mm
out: 4.0 mm
